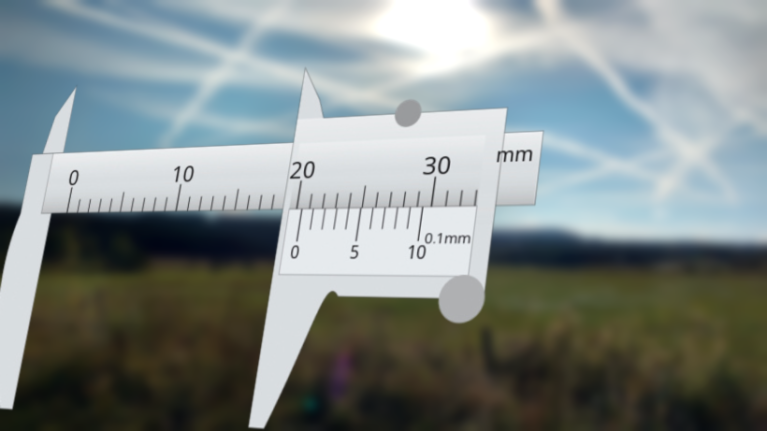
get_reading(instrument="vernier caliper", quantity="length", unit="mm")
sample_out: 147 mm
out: 20.4 mm
